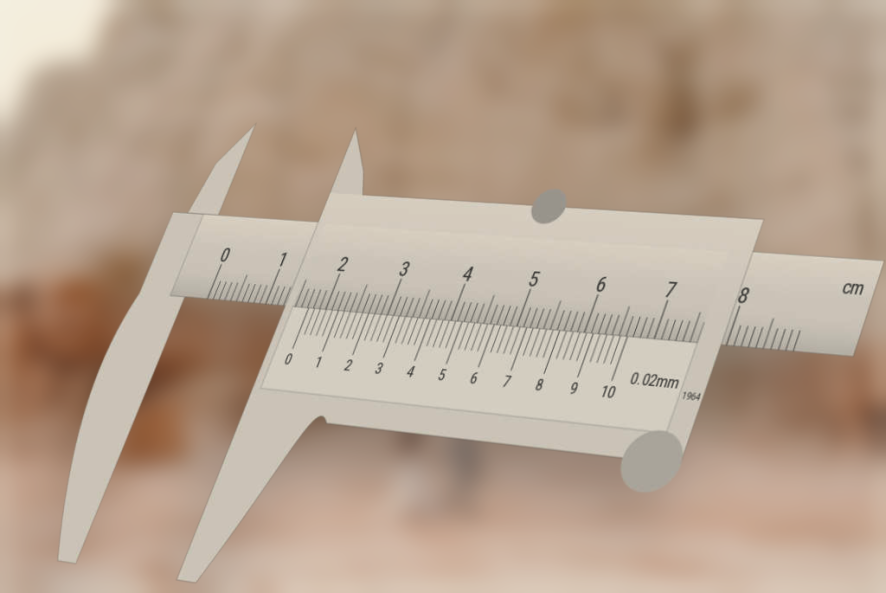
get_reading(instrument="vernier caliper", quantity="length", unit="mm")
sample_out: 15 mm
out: 17.2 mm
